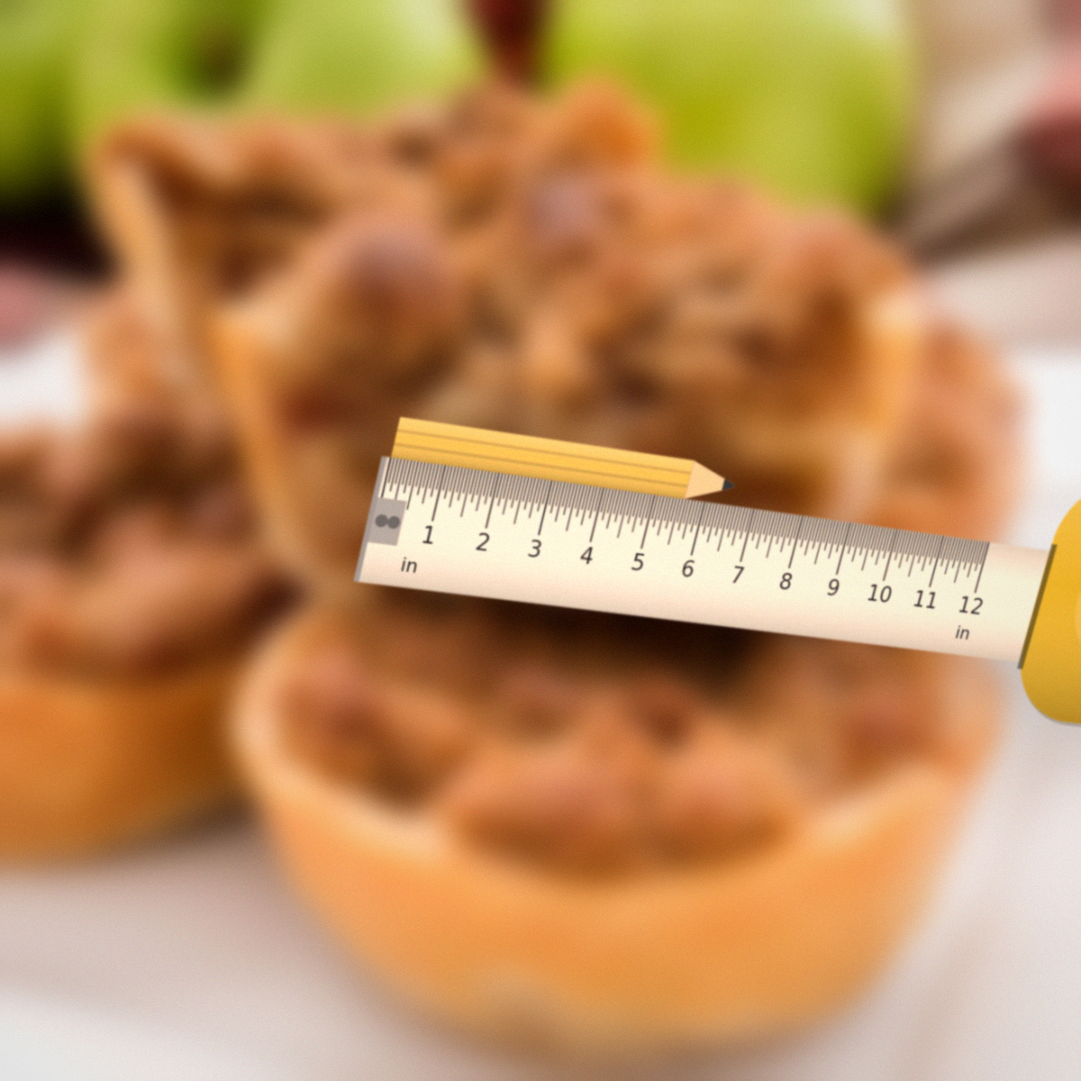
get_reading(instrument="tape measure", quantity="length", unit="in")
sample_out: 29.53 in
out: 6.5 in
